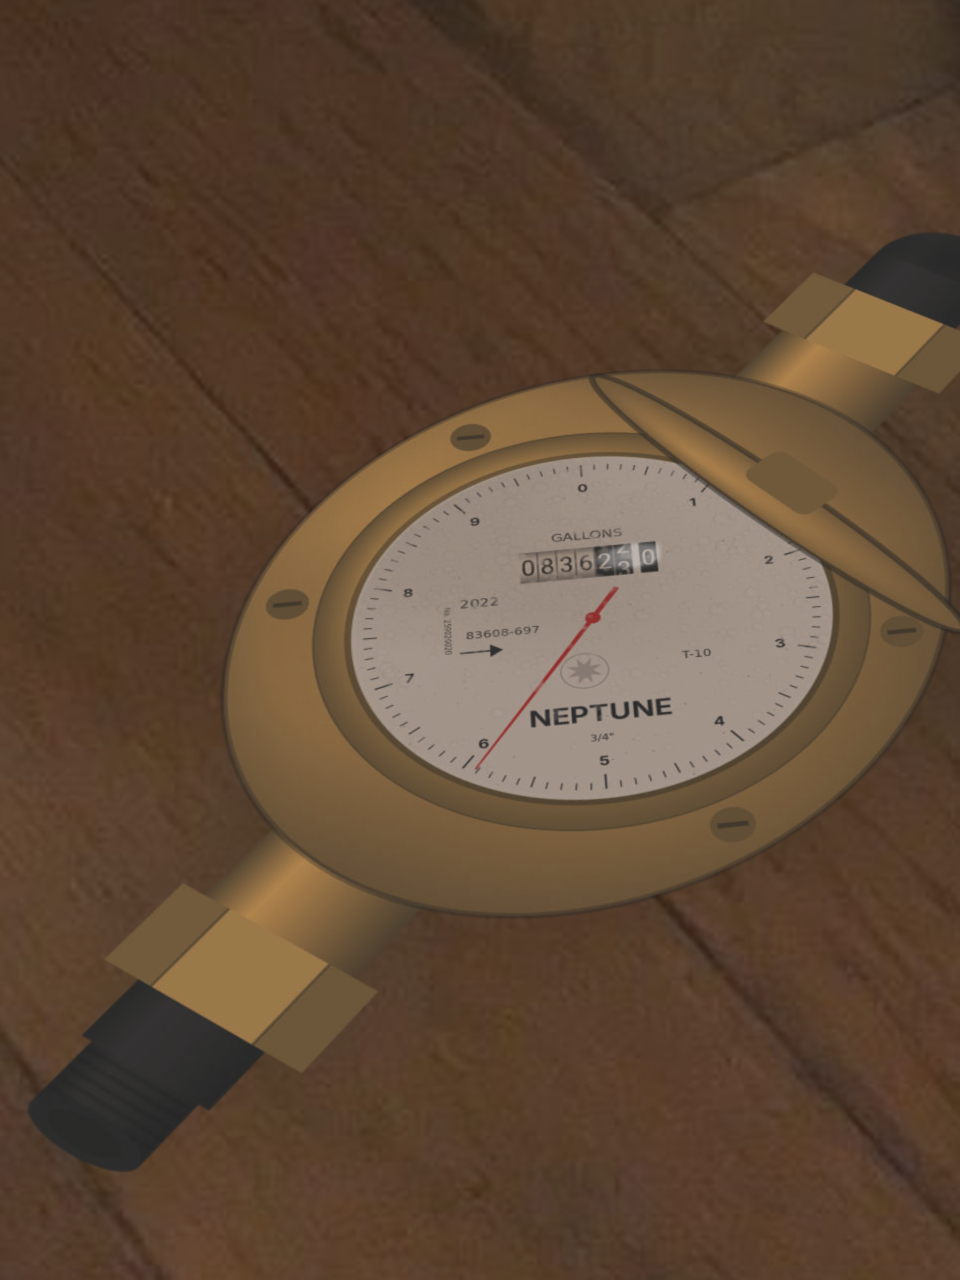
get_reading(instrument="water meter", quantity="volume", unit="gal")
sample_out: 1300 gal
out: 836225.9 gal
